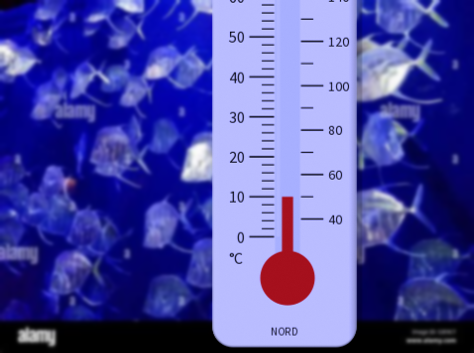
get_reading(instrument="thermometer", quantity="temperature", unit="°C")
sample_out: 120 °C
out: 10 °C
